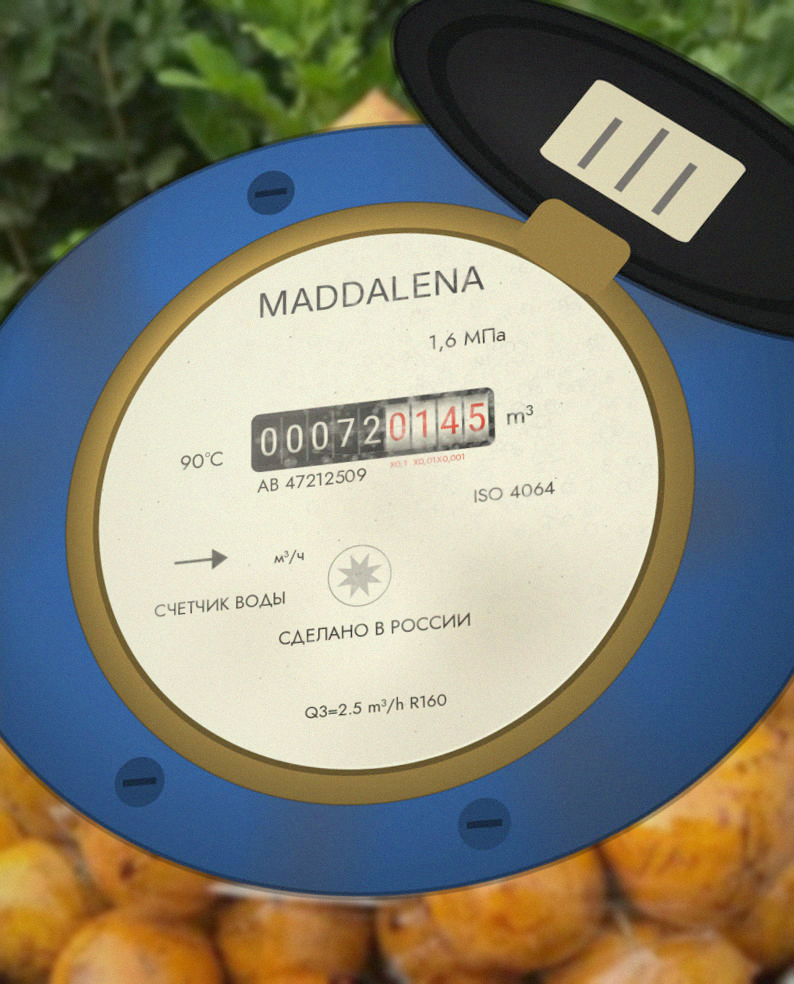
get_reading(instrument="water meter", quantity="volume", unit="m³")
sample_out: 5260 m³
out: 72.0145 m³
